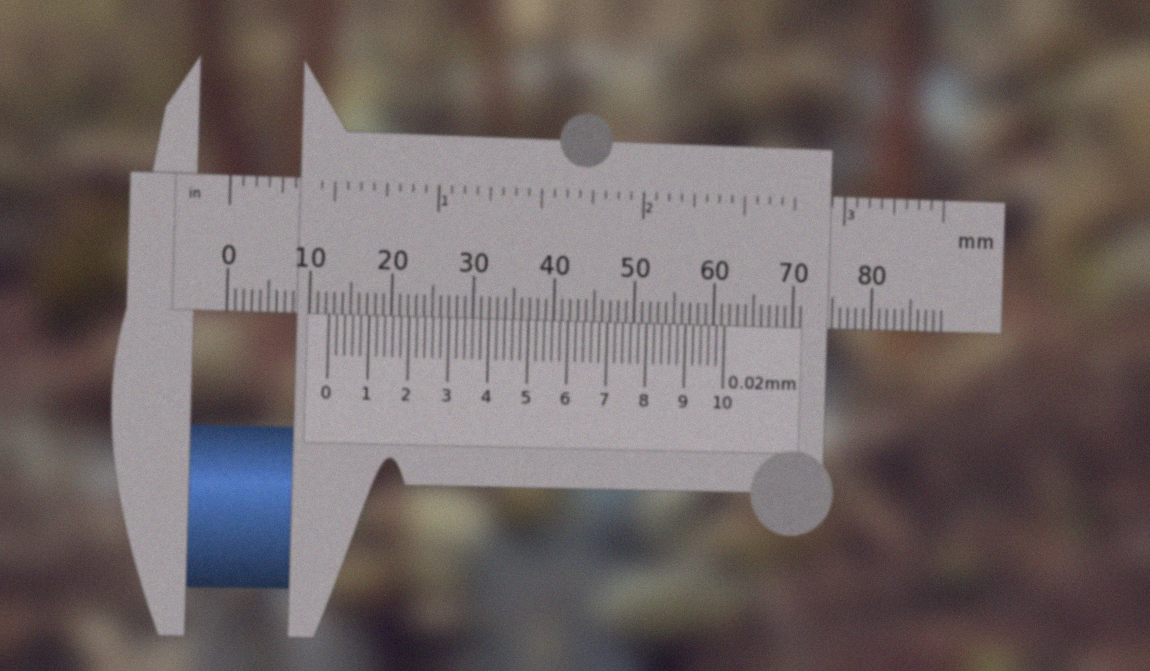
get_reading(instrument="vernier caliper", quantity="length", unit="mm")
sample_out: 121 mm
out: 12.4 mm
